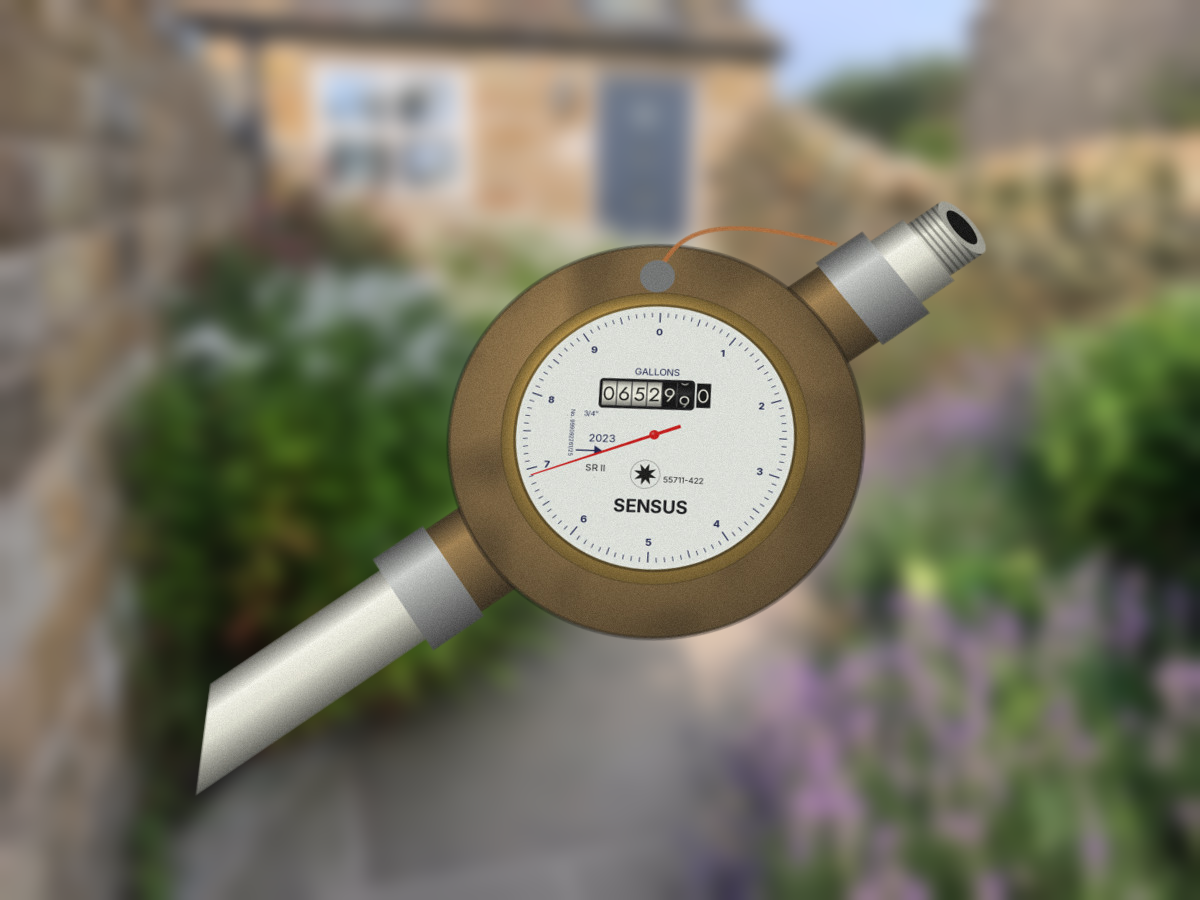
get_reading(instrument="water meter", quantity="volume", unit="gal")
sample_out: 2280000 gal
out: 652986.9 gal
